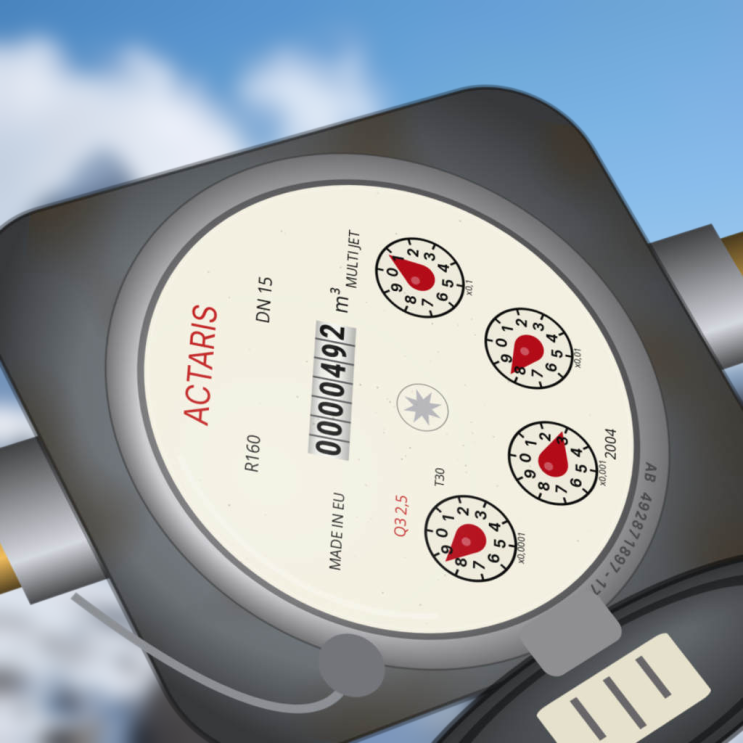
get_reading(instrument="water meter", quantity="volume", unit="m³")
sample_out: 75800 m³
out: 492.0828 m³
